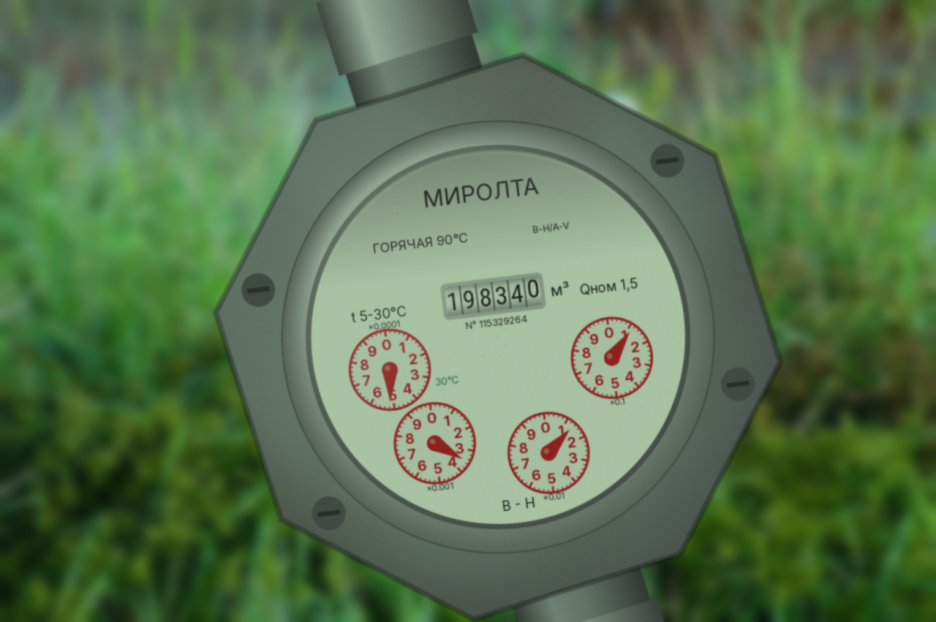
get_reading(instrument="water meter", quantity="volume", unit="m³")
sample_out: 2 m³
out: 198340.1135 m³
